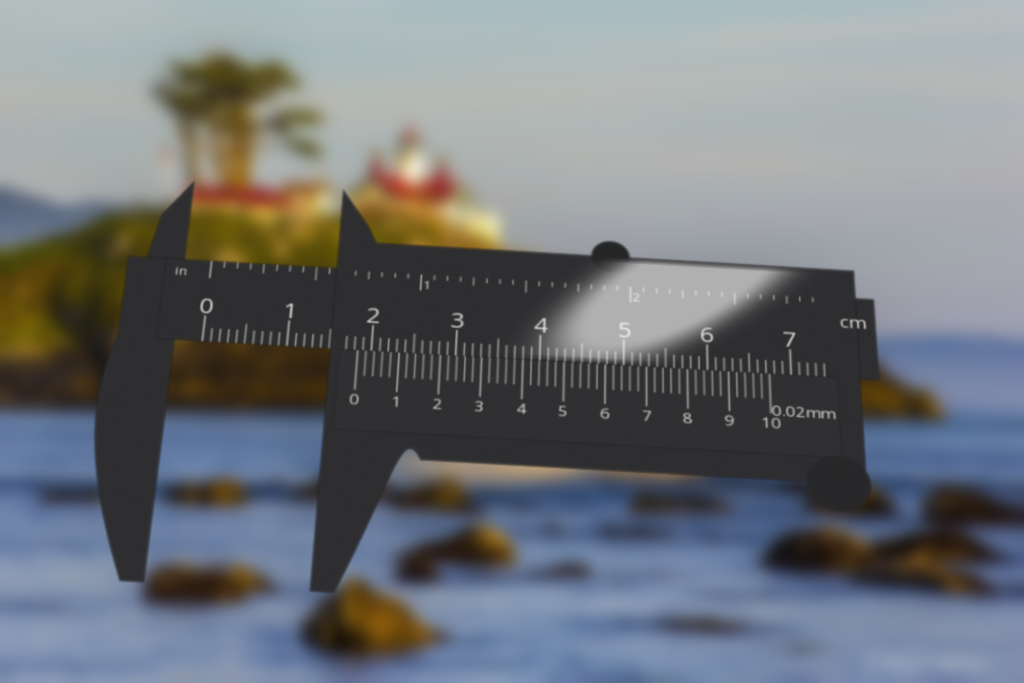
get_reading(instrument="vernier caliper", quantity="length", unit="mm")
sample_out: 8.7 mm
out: 18.4 mm
